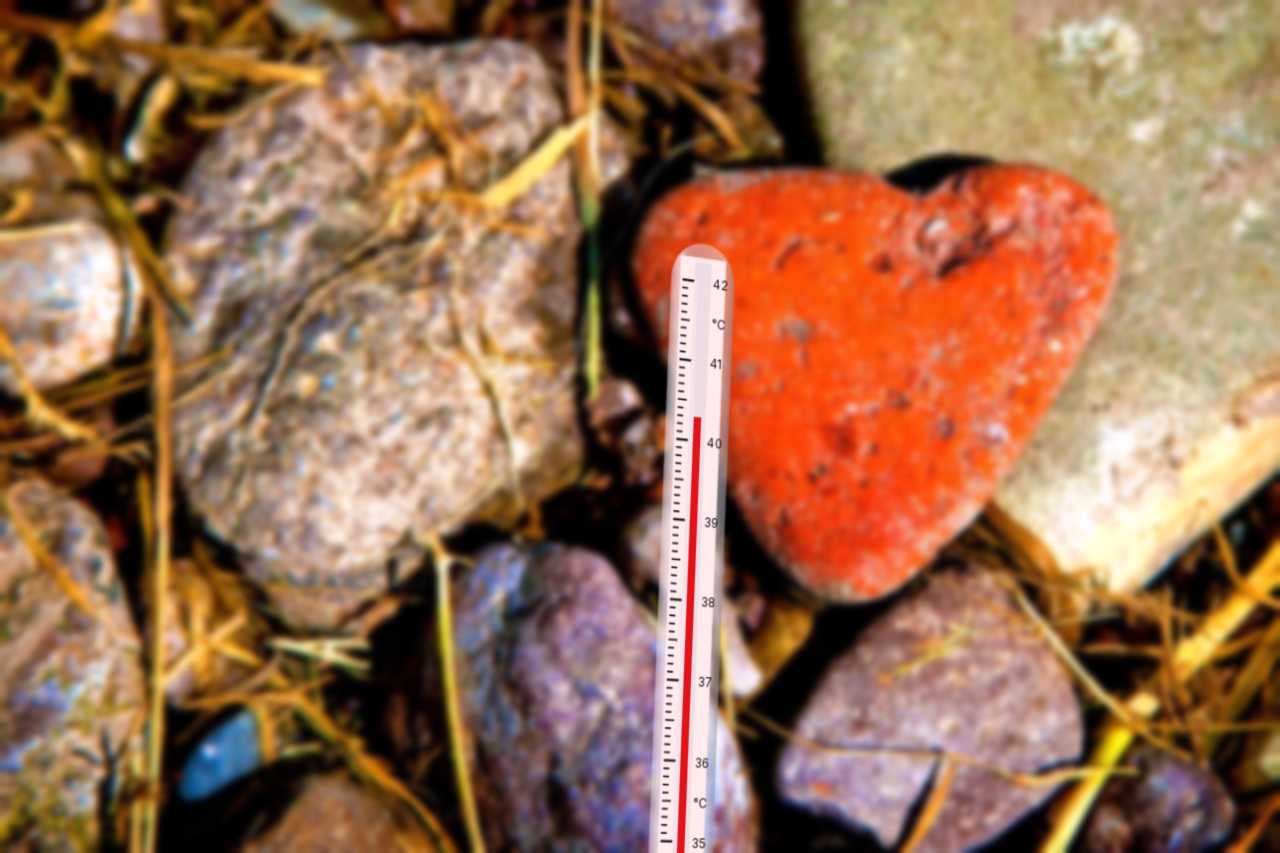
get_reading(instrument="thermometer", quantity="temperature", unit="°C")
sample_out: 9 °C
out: 40.3 °C
